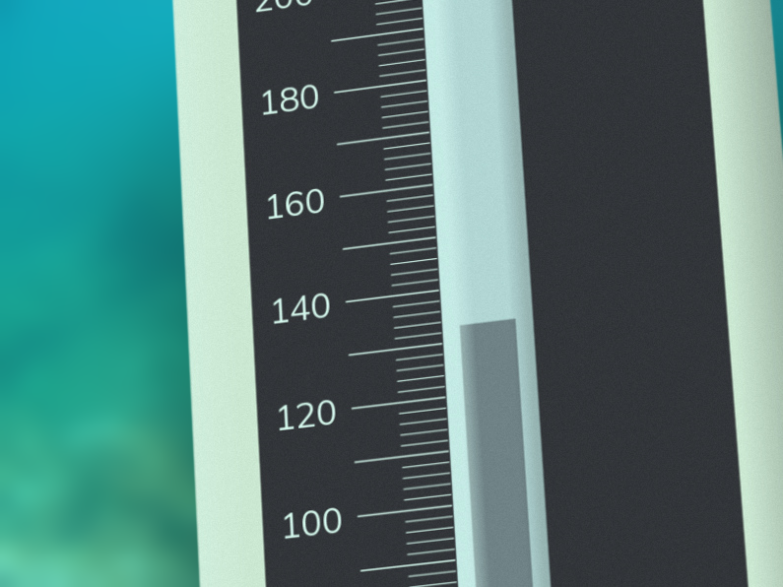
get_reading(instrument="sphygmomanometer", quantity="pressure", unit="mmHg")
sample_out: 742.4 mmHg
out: 133 mmHg
